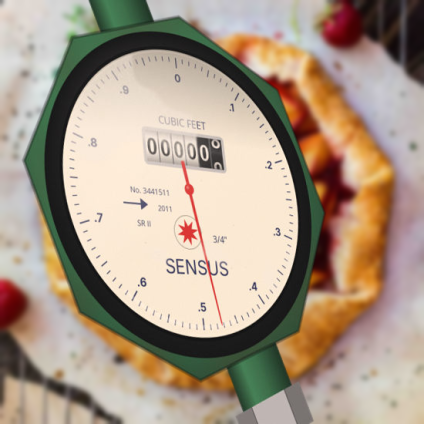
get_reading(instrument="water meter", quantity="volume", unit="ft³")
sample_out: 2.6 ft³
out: 8.47 ft³
